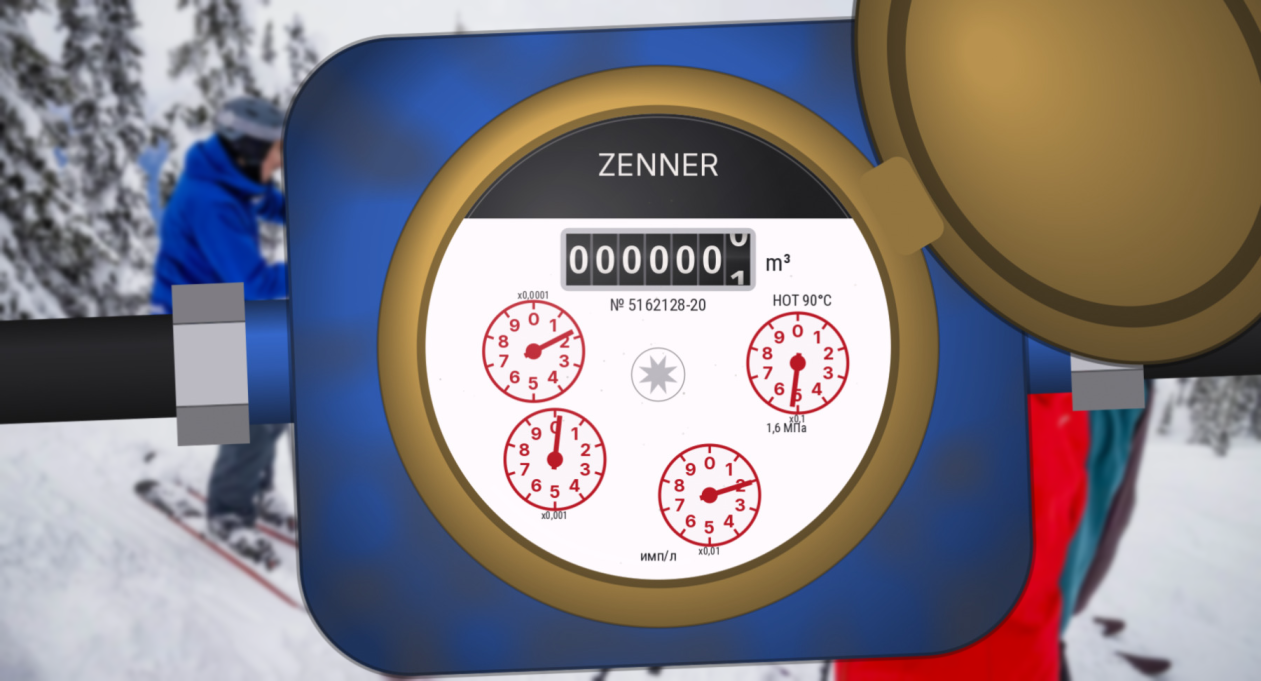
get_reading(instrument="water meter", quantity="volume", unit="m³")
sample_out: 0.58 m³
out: 0.5201 m³
